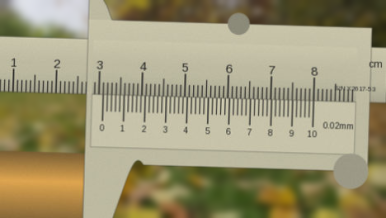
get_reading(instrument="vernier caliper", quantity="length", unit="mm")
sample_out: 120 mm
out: 31.0 mm
